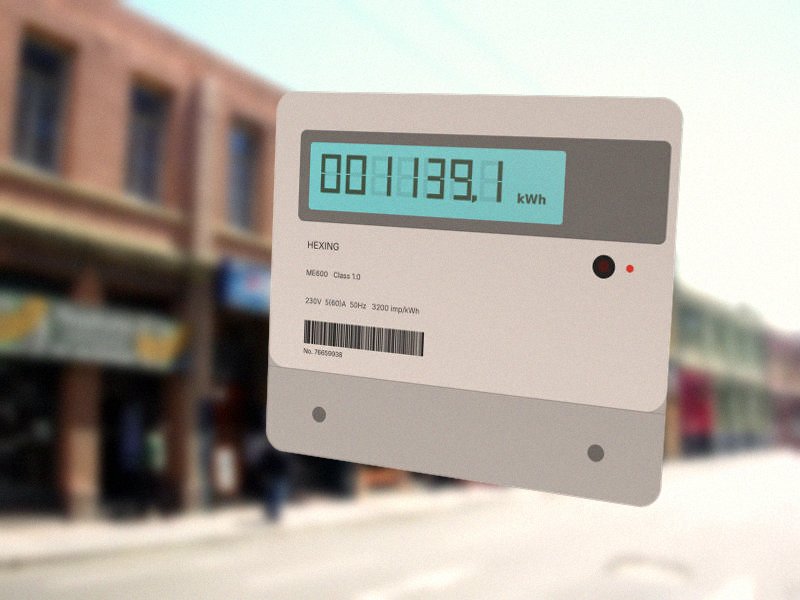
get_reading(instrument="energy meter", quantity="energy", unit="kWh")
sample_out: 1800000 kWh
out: 1139.1 kWh
